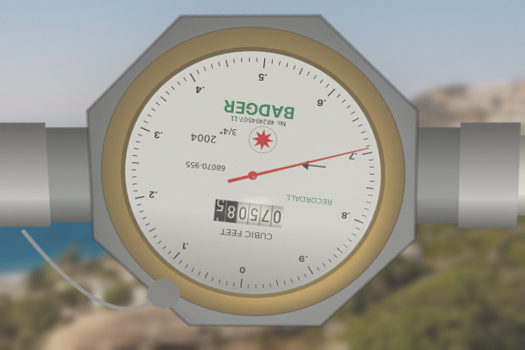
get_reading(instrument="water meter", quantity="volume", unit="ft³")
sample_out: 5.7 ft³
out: 75084.69 ft³
